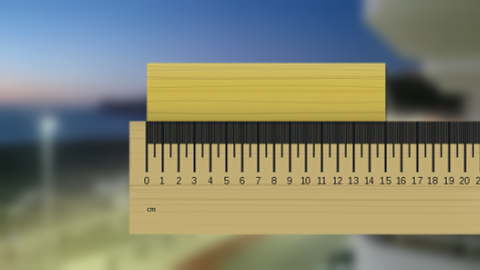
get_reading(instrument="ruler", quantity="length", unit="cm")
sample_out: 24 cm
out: 15 cm
